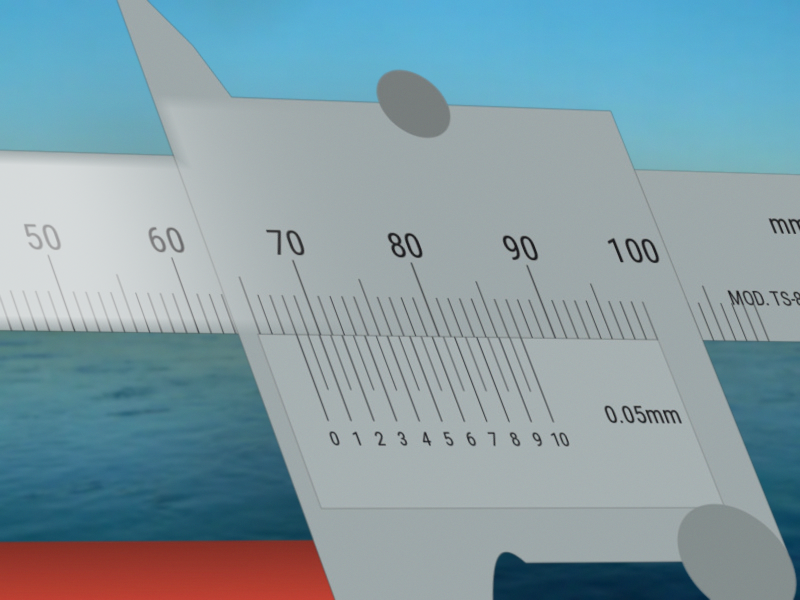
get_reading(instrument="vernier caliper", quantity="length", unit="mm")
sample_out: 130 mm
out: 68.0 mm
